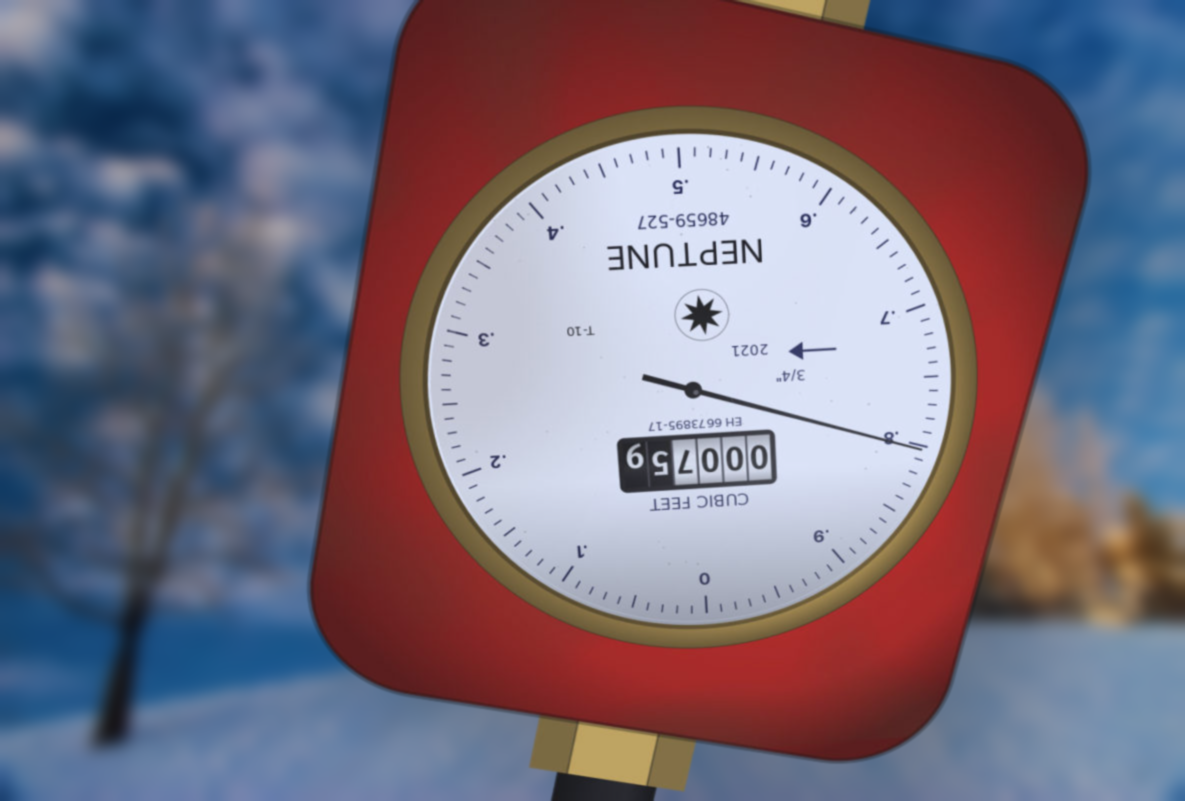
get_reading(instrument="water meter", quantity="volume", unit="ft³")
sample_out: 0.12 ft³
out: 758.80 ft³
